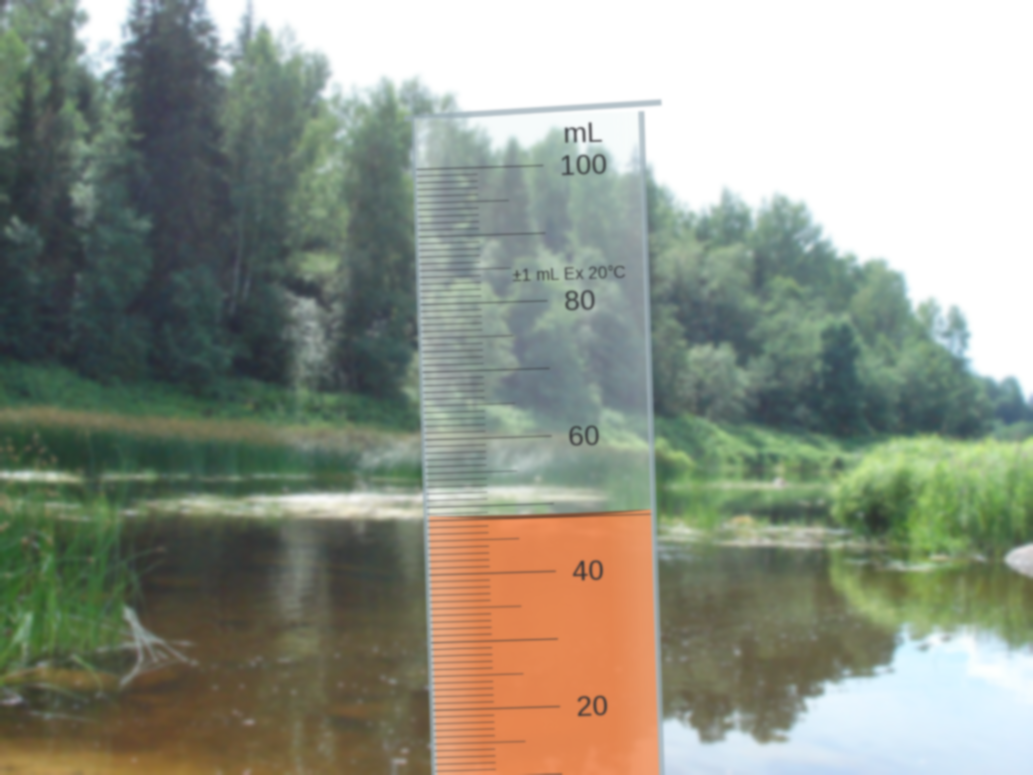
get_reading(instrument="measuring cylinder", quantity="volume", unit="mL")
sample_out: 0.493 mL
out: 48 mL
